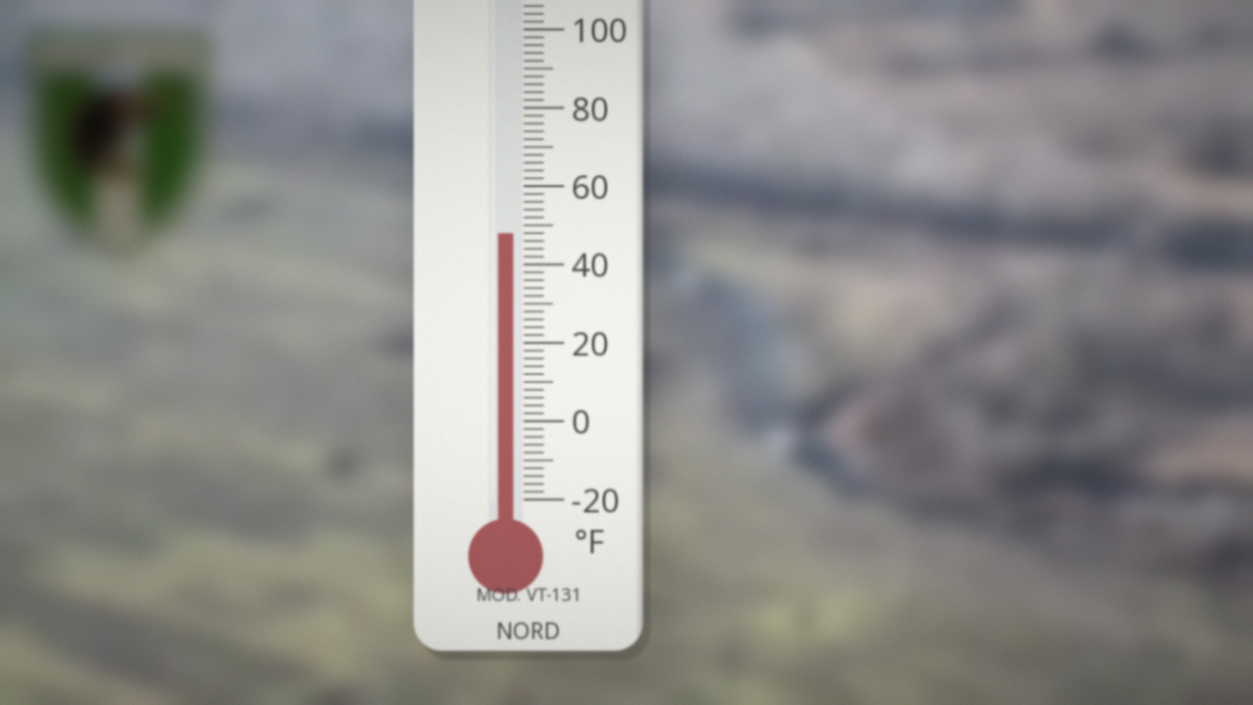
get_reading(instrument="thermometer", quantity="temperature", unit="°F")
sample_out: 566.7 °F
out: 48 °F
